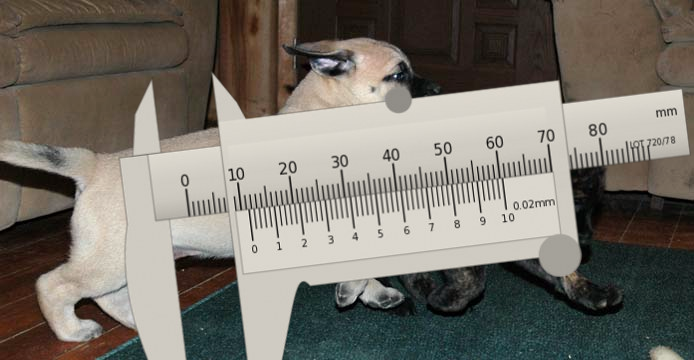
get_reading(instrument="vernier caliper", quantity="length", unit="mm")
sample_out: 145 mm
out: 11.5 mm
